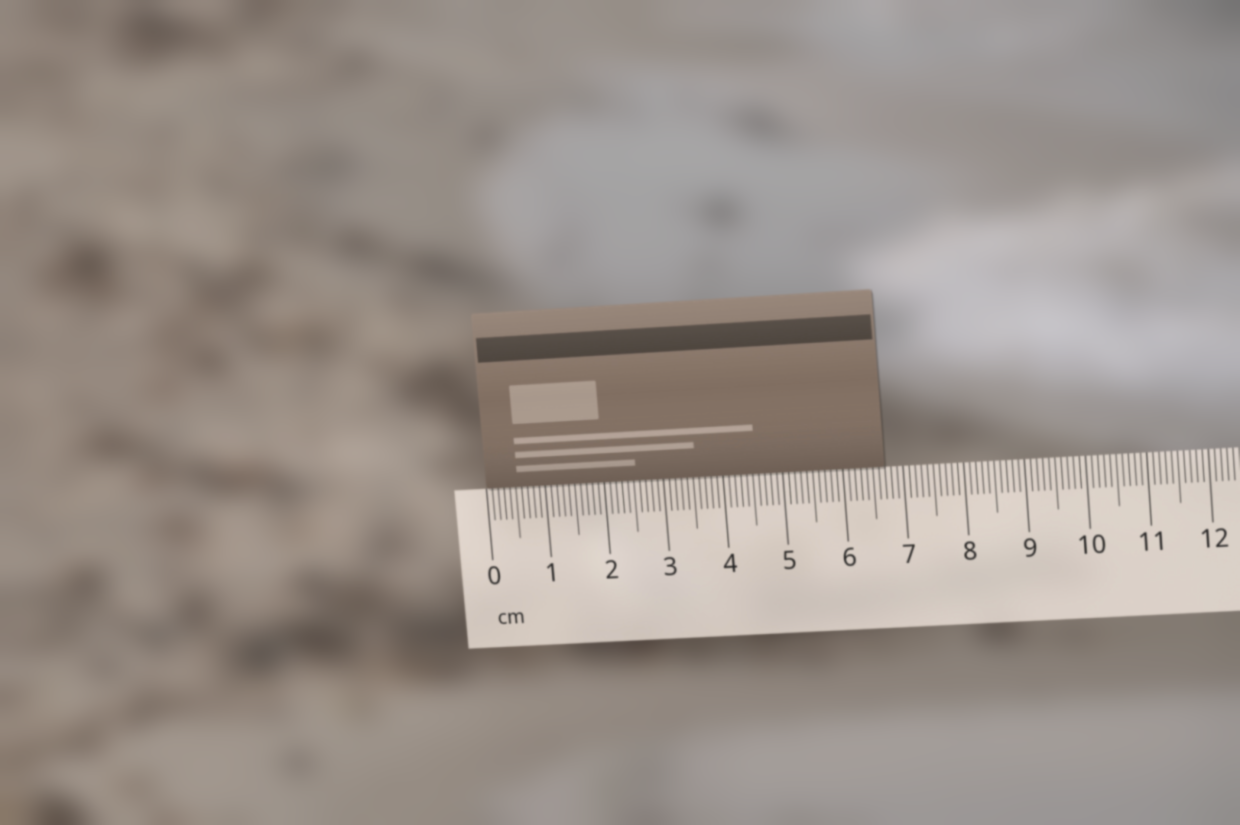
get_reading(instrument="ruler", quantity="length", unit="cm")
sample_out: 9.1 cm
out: 6.7 cm
